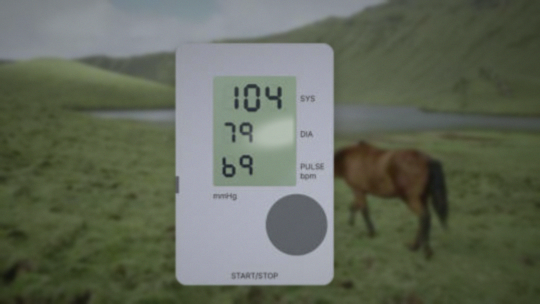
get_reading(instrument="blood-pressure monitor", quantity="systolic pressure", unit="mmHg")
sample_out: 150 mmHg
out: 104 mmHg
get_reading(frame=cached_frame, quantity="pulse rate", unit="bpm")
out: 69 bpm
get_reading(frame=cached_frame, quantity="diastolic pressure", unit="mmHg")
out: 79 mmHg
